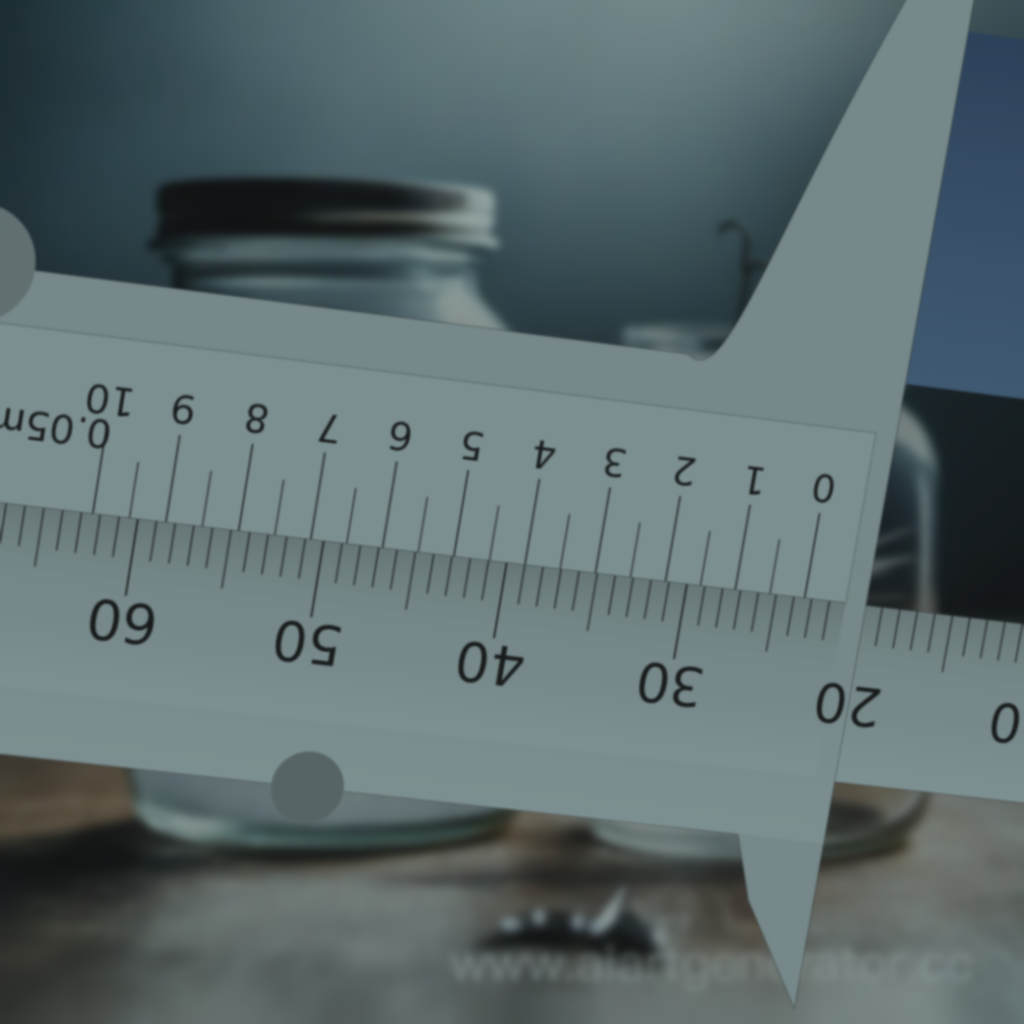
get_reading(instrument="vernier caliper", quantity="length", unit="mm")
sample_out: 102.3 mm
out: 23.4 mm
